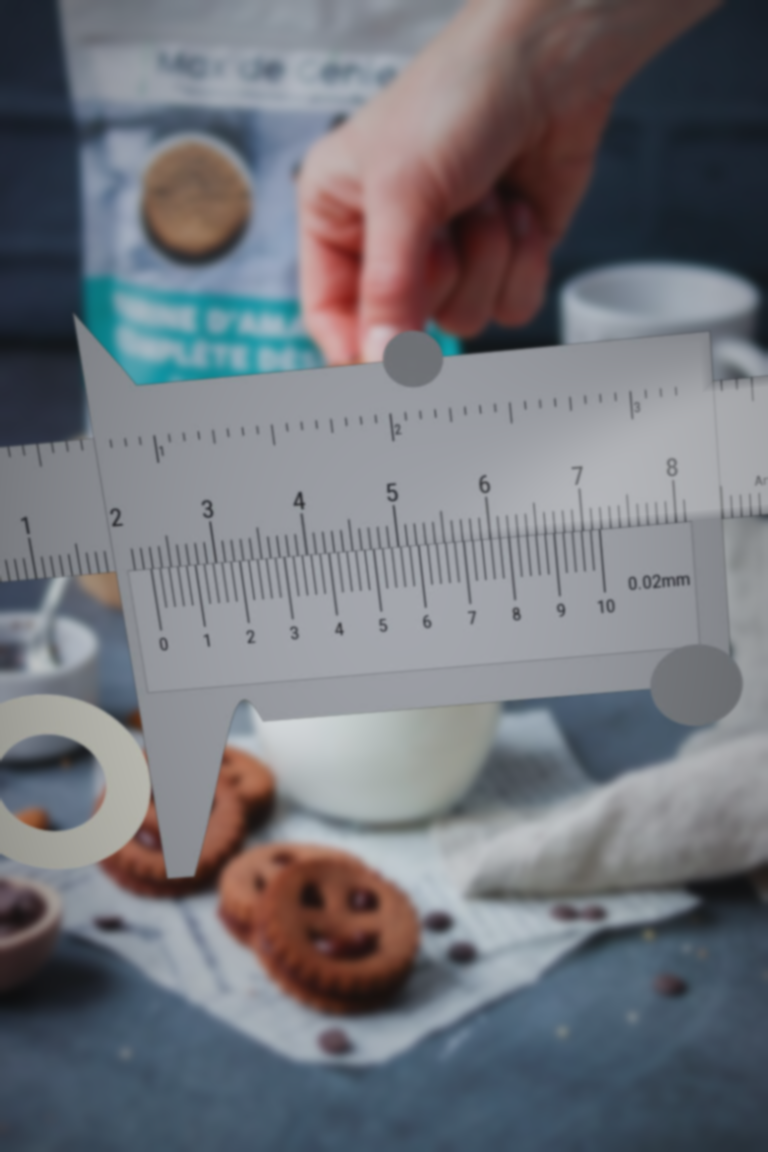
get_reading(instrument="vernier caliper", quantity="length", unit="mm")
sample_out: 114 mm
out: 22.8 mm
